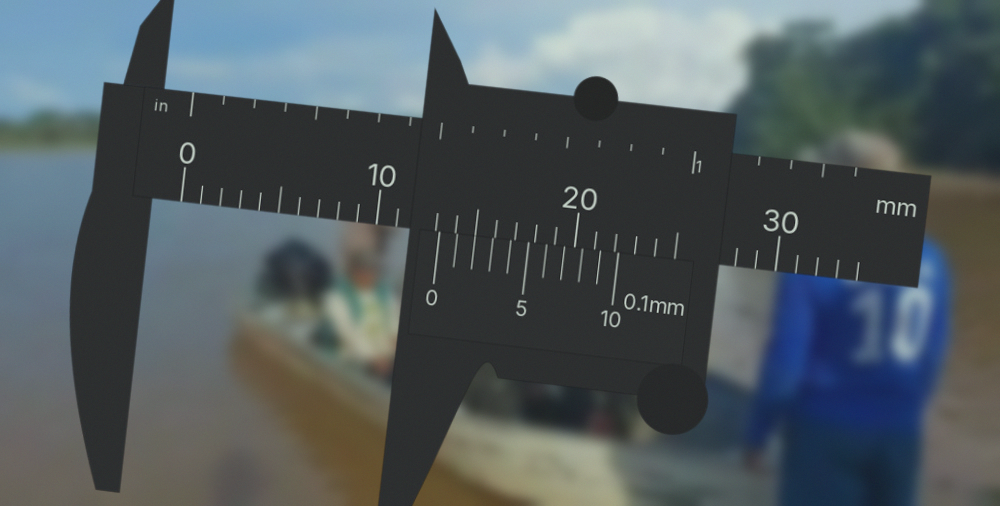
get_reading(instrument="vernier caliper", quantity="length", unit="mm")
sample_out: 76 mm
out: 13.2 mm
